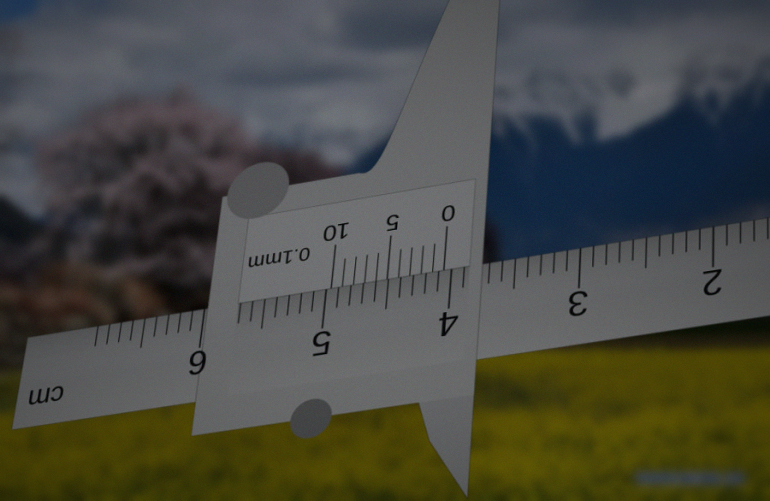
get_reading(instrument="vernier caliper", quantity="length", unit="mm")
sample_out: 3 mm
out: 40.6 mm
